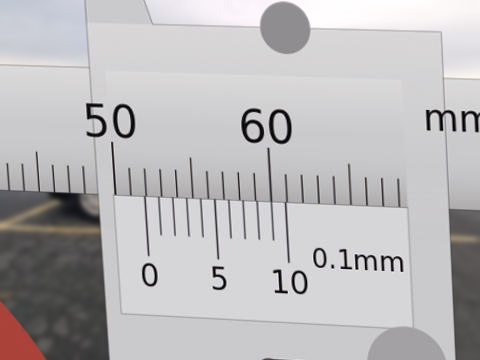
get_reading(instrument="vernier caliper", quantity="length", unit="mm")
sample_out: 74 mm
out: 51.9 mm
